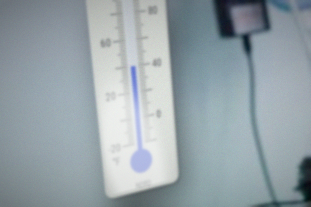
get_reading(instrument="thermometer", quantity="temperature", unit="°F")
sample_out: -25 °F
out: 40 °F
